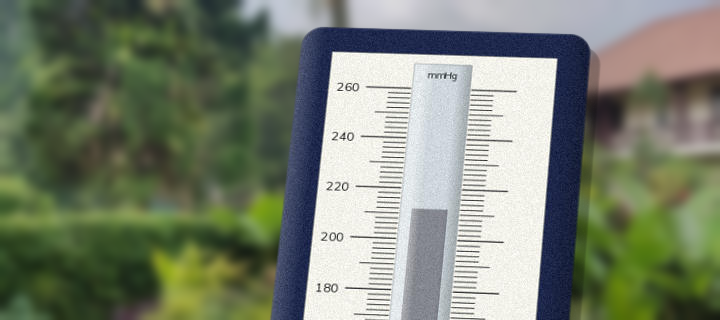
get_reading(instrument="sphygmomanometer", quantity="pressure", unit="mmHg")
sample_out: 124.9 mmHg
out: 212 mmHg
